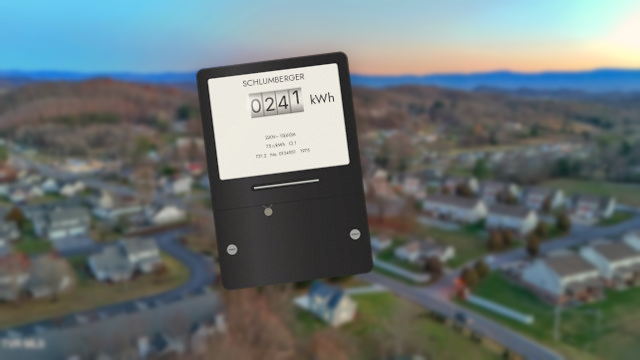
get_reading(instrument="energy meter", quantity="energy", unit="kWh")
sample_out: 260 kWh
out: 241 kWh
